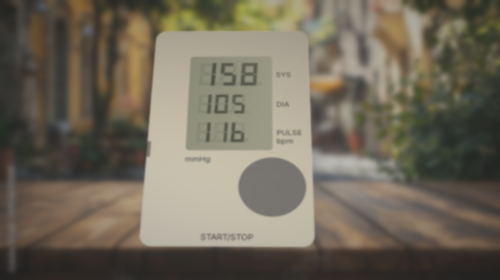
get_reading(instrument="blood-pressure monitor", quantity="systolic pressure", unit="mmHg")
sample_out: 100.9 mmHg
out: 158 mmHg
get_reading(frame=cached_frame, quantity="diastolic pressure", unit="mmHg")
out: 105 mmHg
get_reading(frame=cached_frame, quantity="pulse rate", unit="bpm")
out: 116 bpm
